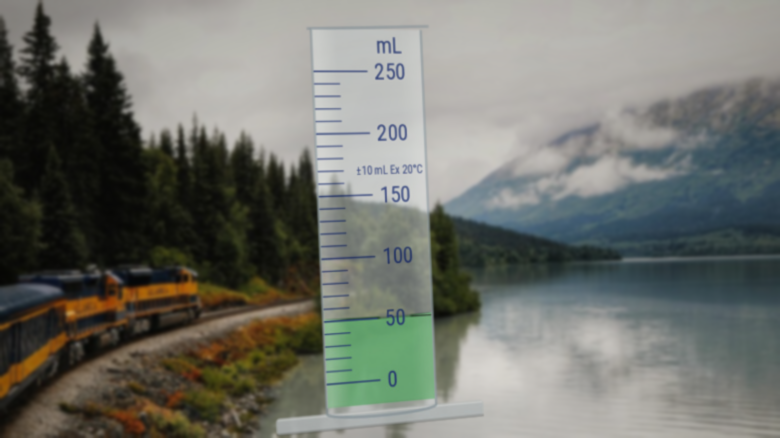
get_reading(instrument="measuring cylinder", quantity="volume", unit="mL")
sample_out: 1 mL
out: 50 mL
